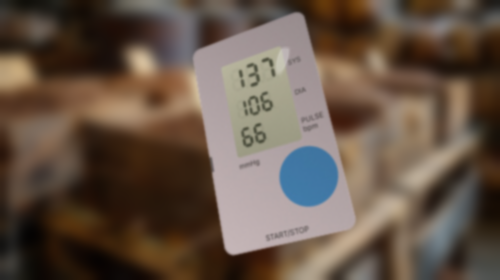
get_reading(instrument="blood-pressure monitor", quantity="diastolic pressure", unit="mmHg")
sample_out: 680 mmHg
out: 106 mmHg
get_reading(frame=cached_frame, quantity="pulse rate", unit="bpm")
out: 66 bpm
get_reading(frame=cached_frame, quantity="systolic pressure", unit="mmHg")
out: 137 mmHg
